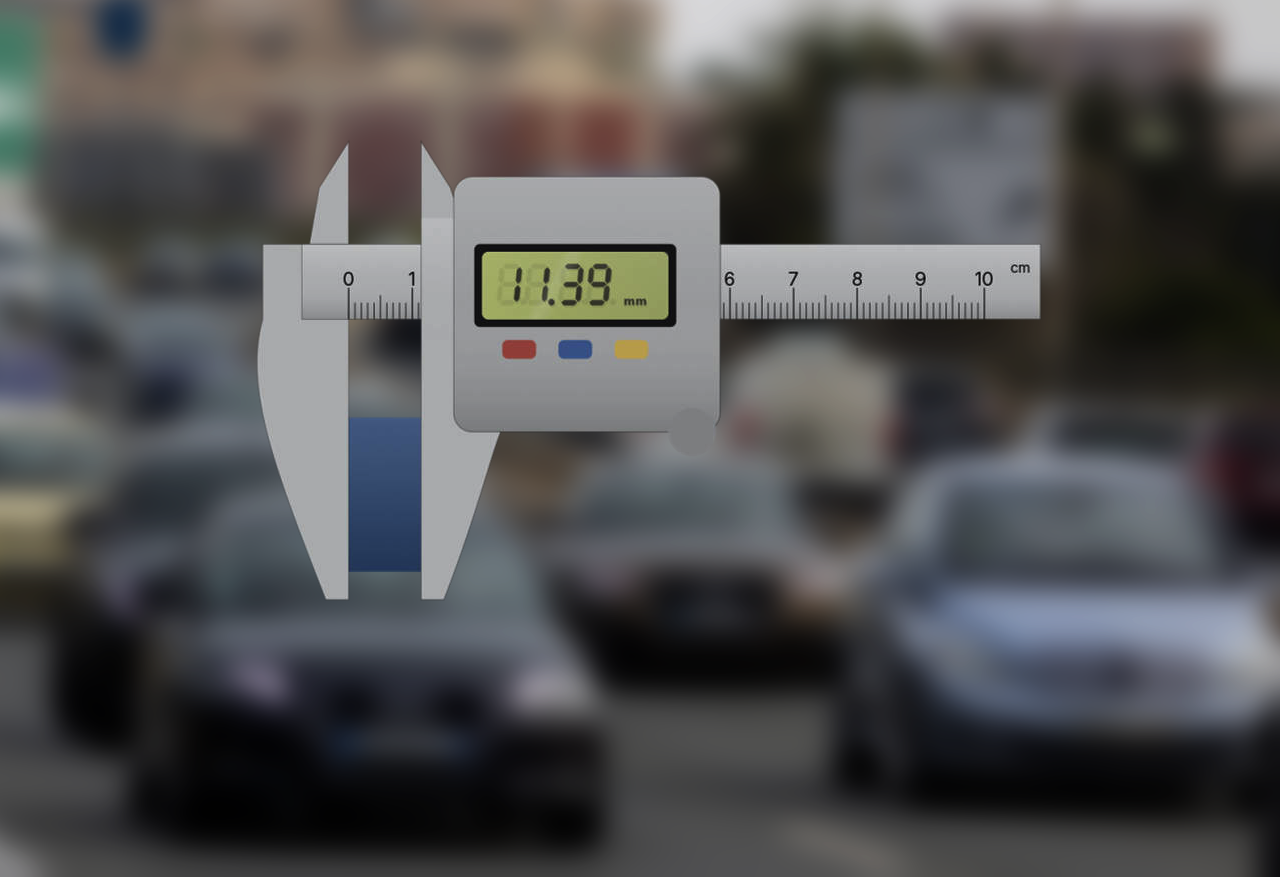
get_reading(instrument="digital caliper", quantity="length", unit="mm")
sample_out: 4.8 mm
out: 11.39 mm
